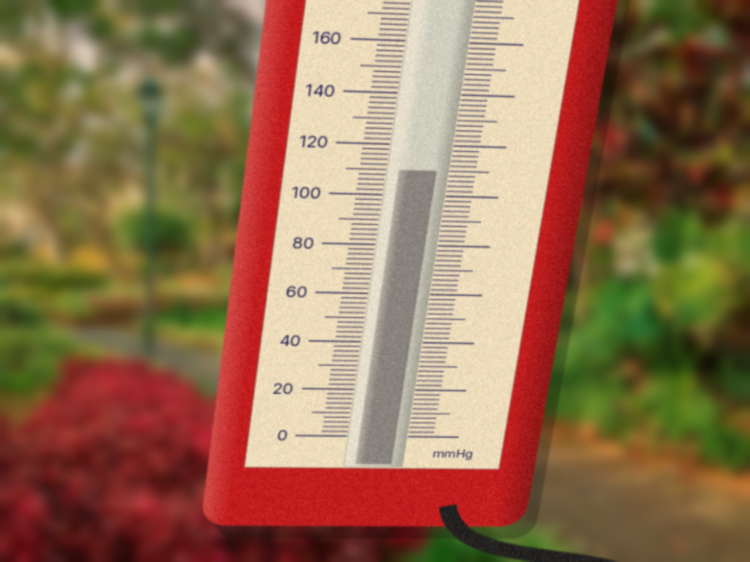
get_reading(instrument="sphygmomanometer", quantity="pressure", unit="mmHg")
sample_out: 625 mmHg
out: 110 mmHg
